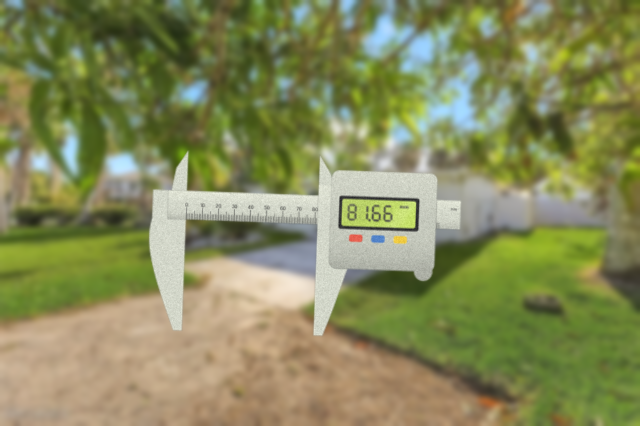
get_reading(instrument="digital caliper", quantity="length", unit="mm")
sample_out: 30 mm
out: 81.66 mm
